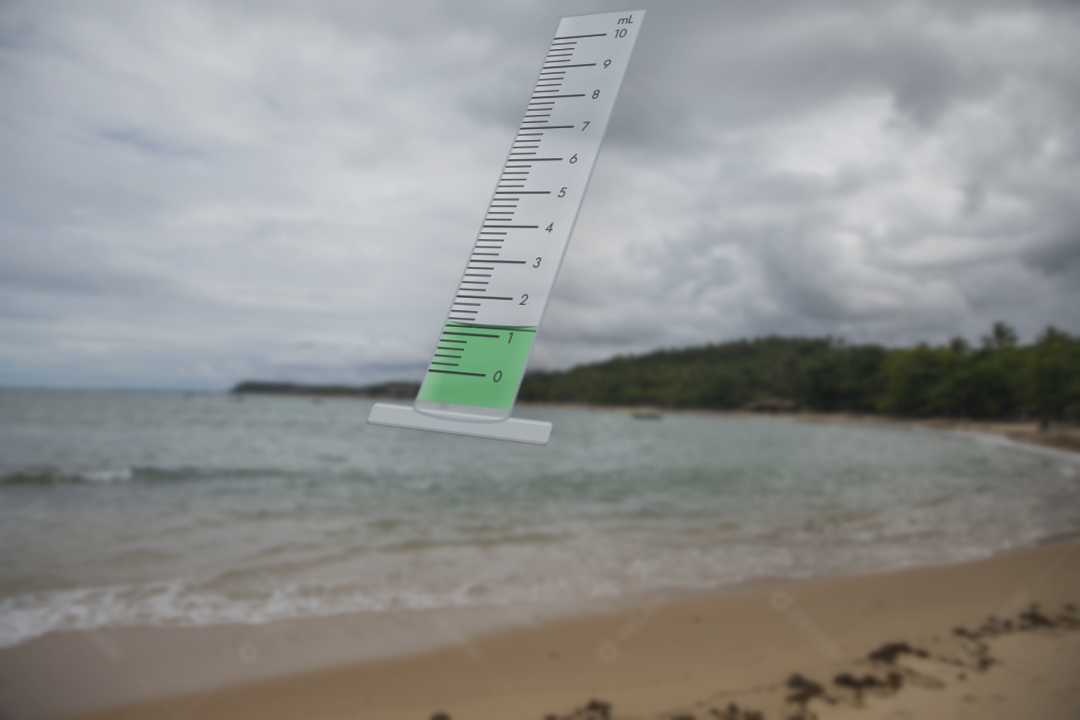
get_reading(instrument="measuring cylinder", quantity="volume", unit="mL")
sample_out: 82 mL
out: 1.2 mL
